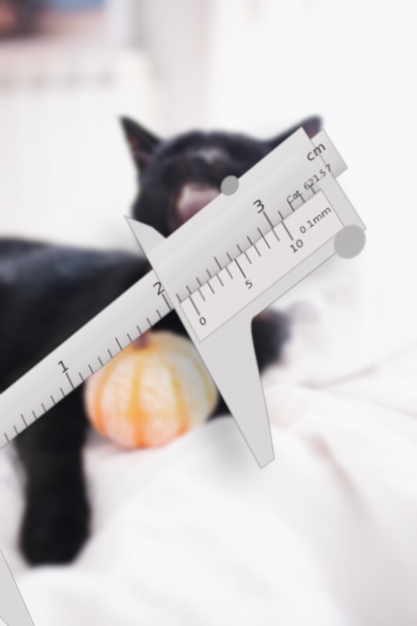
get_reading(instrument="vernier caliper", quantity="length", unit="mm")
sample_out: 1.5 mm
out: 21.8 mm
